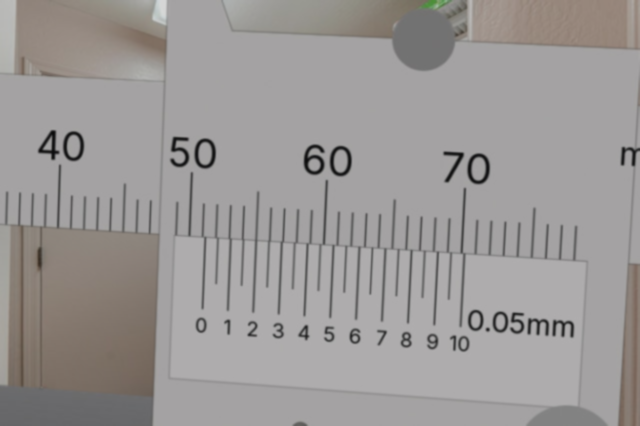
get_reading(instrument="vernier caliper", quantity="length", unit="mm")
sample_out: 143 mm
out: 51.2 mm
